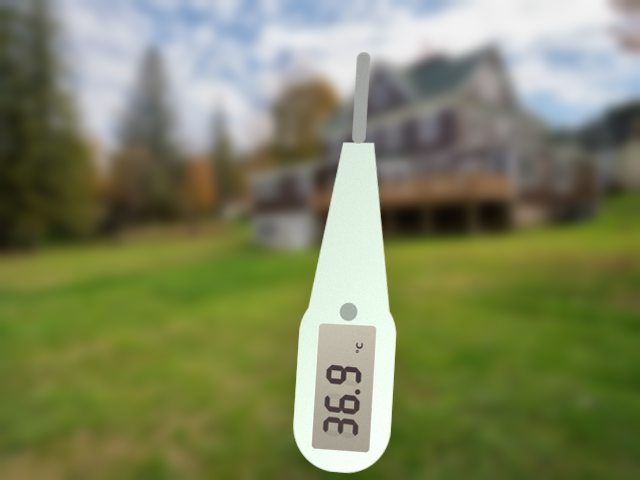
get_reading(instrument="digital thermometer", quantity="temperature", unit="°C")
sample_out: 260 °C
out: 36.9 °C
